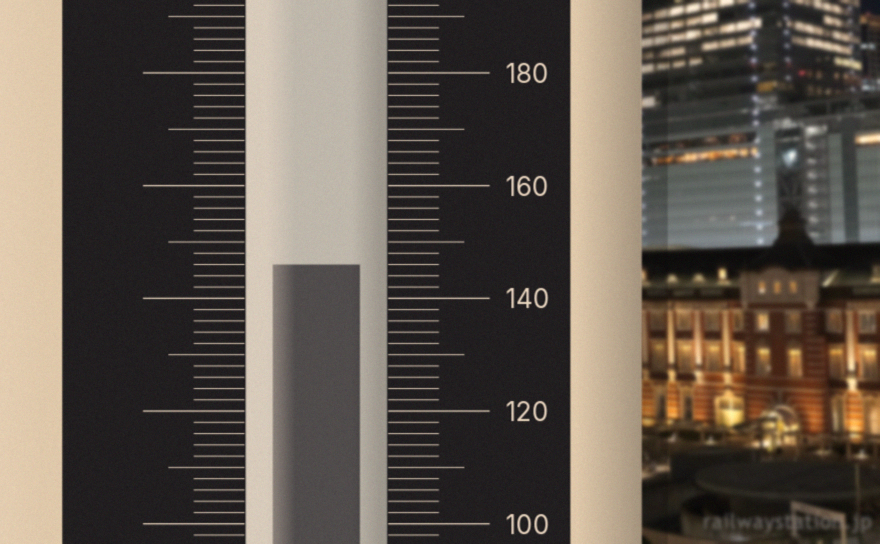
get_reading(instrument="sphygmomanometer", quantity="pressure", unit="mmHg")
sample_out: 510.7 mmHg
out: 146 mmHg
